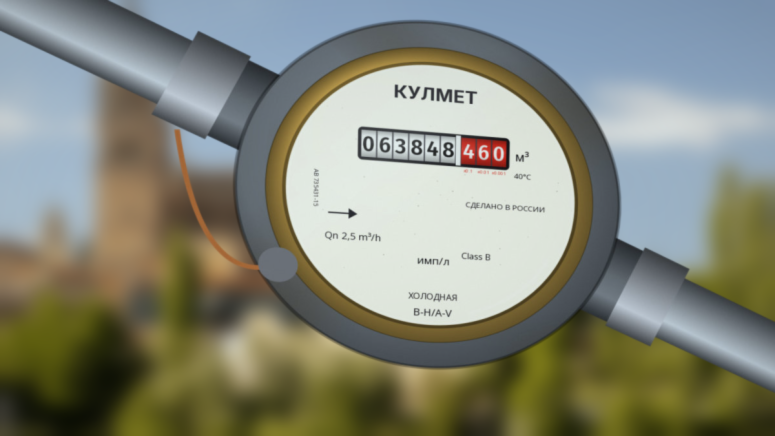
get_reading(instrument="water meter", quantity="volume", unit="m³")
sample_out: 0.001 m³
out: 63848.460 m³
